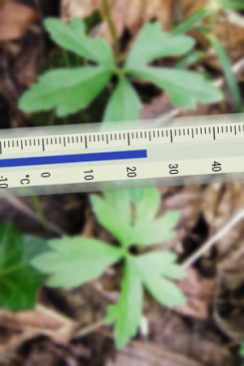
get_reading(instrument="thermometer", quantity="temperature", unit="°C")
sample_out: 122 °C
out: 24 °C
